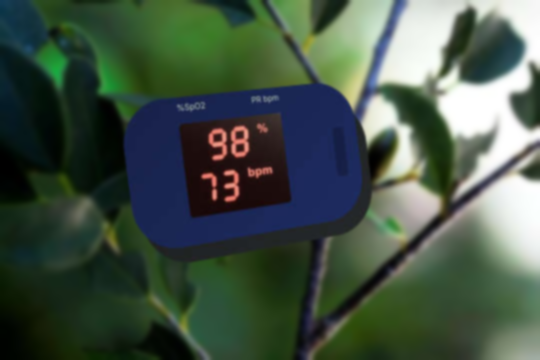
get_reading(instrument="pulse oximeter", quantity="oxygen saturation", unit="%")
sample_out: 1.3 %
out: 98 %
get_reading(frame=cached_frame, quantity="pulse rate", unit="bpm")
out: 73 bpm
